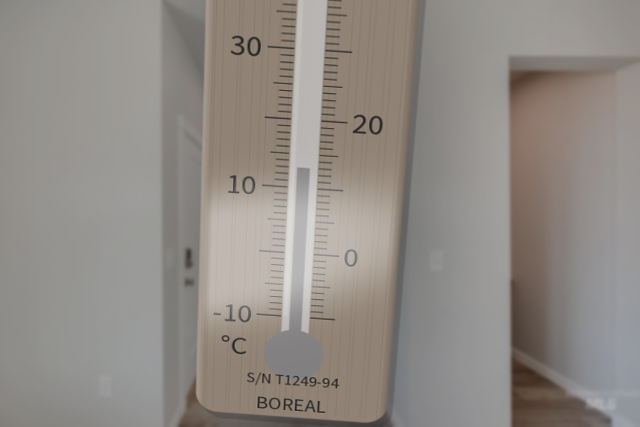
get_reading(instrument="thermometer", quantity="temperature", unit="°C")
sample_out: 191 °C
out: 13 °C
